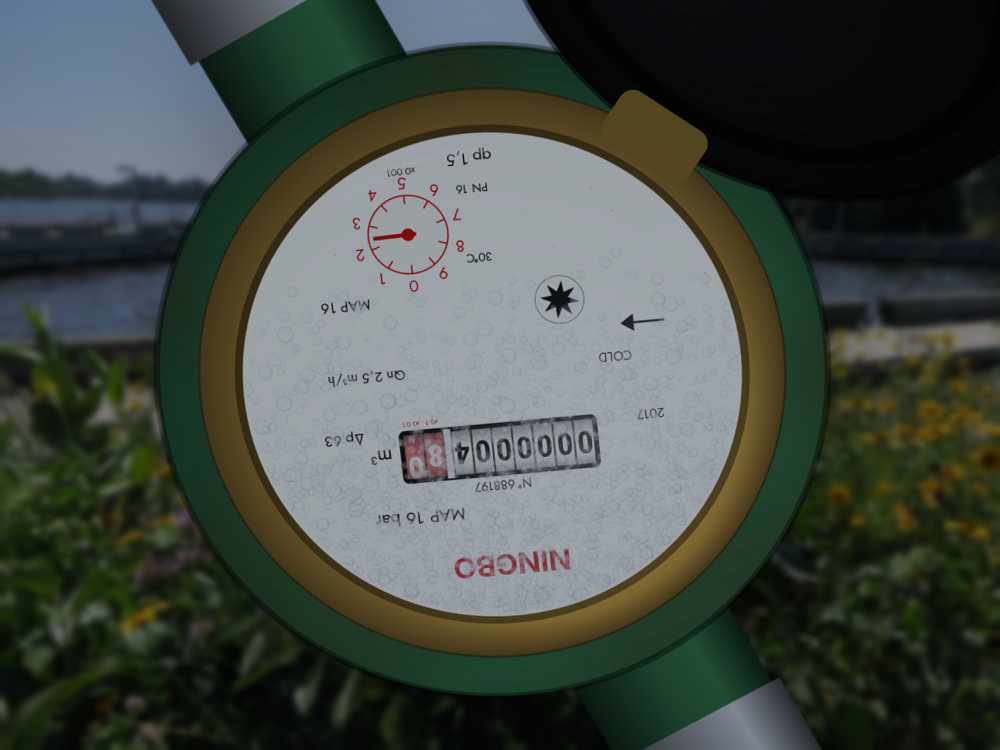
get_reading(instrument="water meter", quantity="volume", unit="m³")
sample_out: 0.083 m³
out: 4.802 m³
